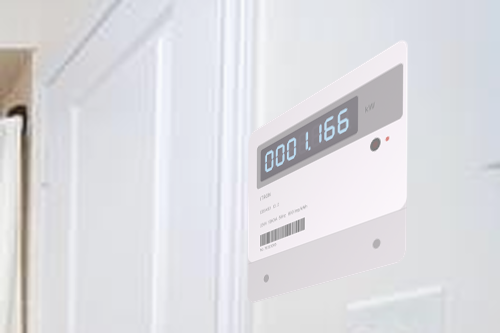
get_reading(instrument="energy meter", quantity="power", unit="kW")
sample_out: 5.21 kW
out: 1.166 kW
